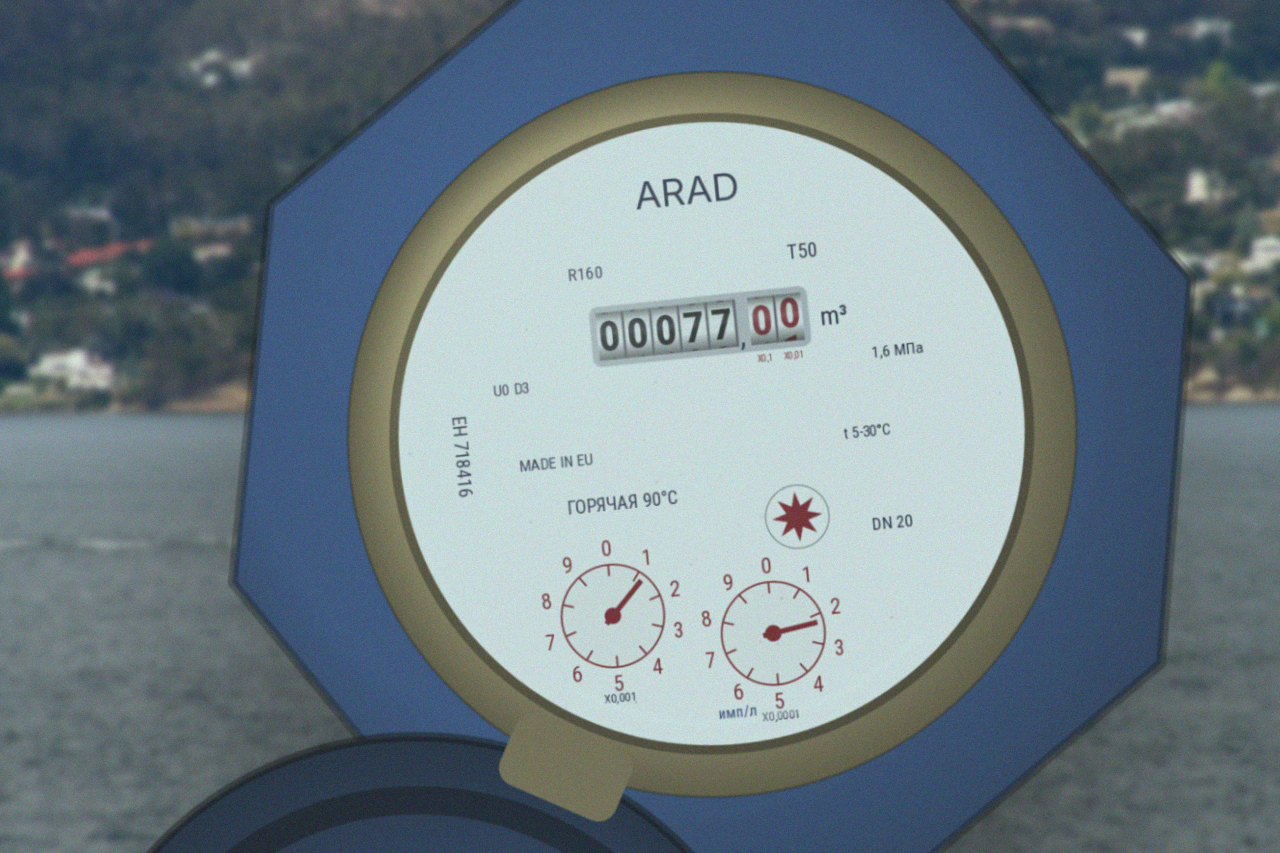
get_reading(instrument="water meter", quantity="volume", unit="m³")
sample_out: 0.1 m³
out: 77.0012 m³
